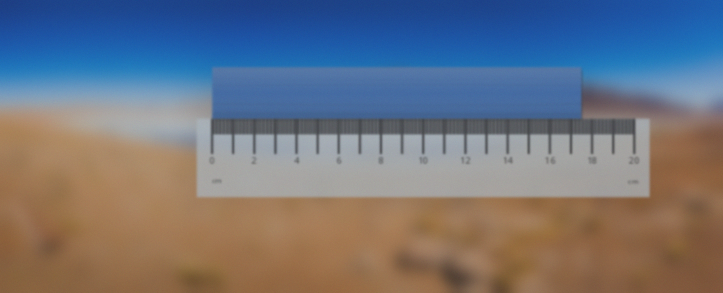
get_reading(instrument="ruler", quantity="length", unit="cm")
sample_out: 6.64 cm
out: 17.5 cm
